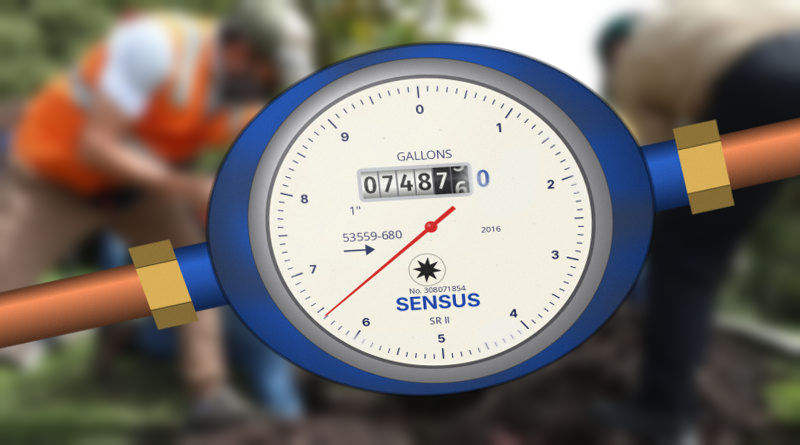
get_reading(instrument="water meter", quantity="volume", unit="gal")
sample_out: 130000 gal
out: 748756.4 gal
